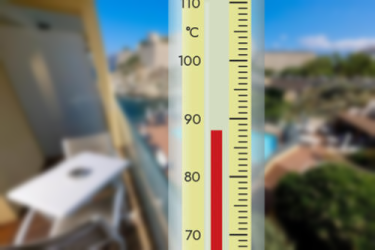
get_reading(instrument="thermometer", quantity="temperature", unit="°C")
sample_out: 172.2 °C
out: 88 °C
